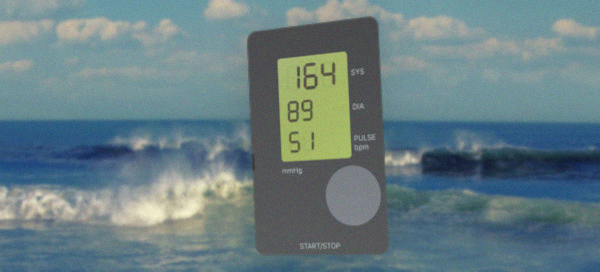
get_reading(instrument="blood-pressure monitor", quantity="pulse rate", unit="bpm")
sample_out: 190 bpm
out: 51 bpm
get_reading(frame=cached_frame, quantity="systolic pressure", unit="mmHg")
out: 164 mmHg
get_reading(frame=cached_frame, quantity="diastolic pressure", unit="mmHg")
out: 89 mmHg
